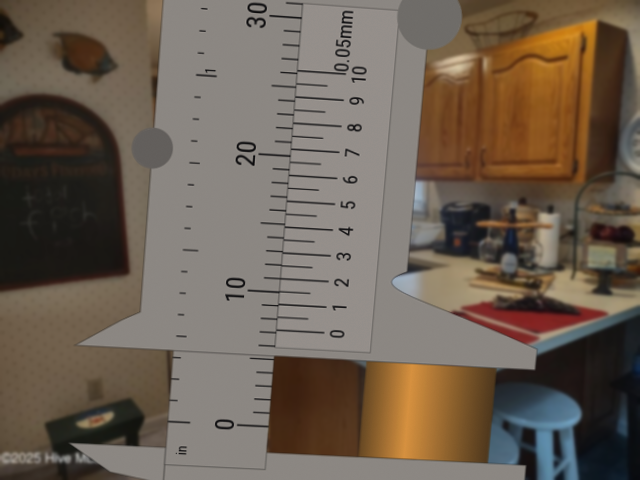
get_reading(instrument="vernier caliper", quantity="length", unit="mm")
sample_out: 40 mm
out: 7.2 mm
